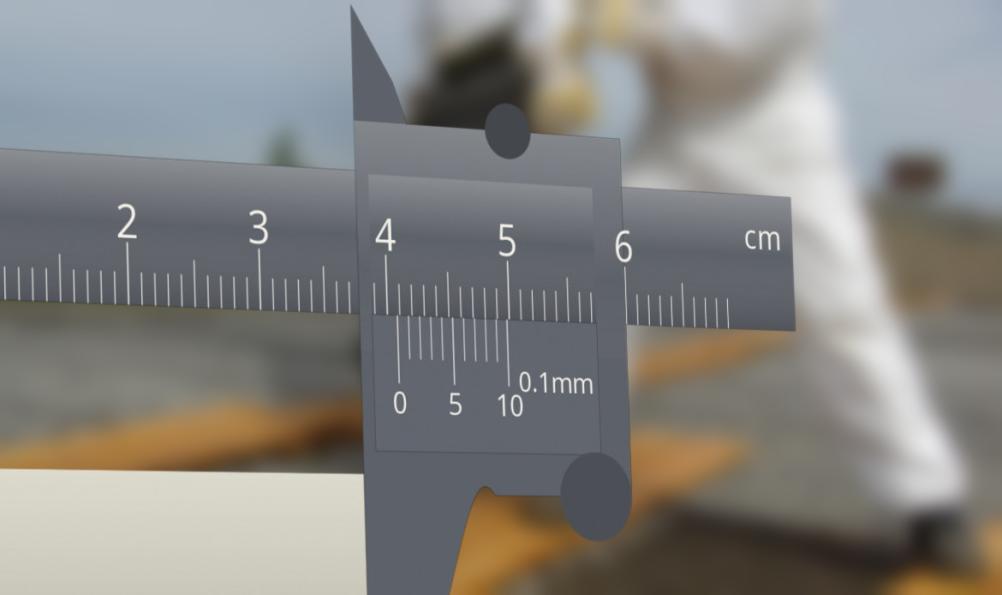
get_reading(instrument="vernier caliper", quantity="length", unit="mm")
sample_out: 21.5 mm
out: 40.8 mm
